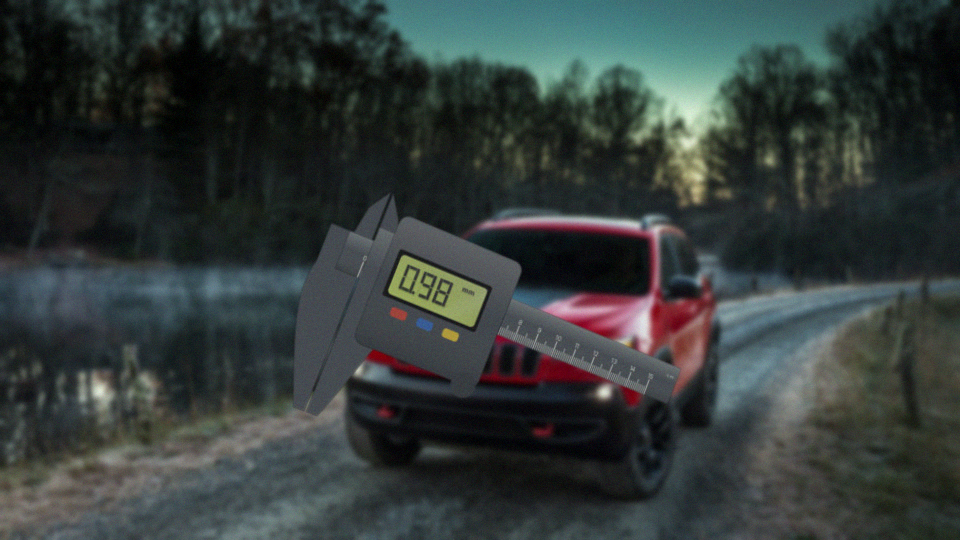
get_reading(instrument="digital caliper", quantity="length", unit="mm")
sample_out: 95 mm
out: 0.98 mm
